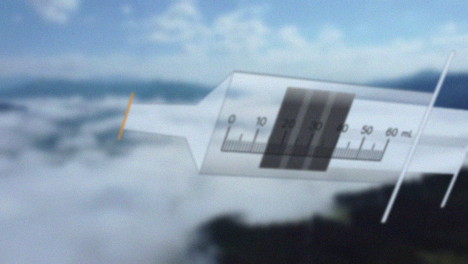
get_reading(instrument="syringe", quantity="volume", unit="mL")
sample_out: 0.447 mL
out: 15 mL
